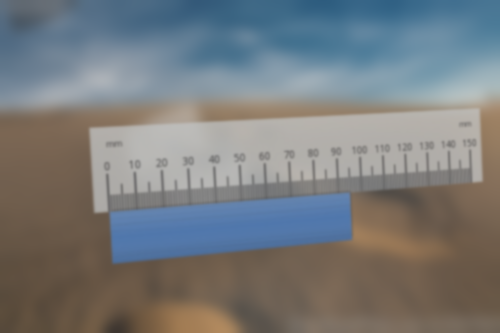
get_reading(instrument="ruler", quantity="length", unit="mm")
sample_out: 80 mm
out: 95 mm
